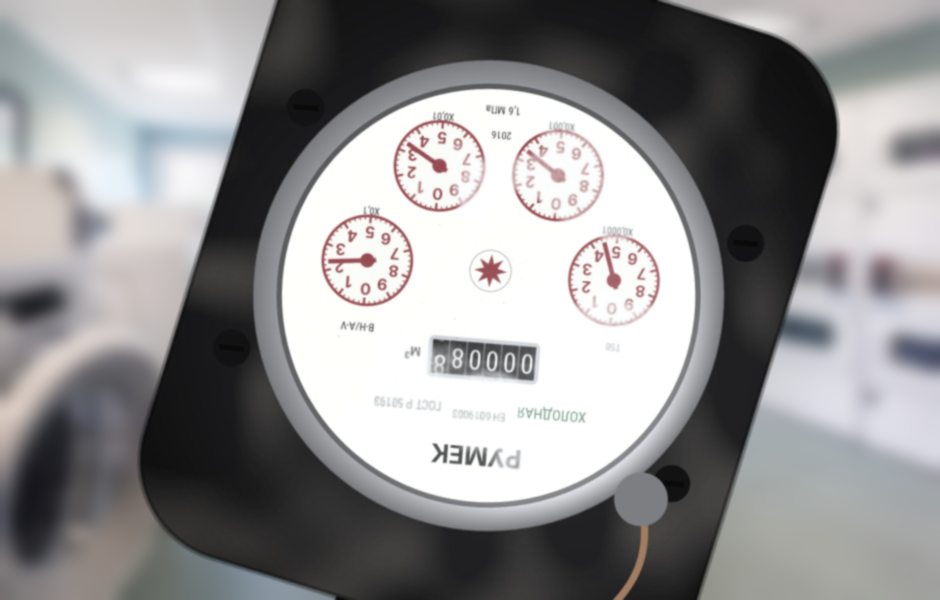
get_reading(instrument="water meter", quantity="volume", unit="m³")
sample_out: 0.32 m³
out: 88.2334 m³
